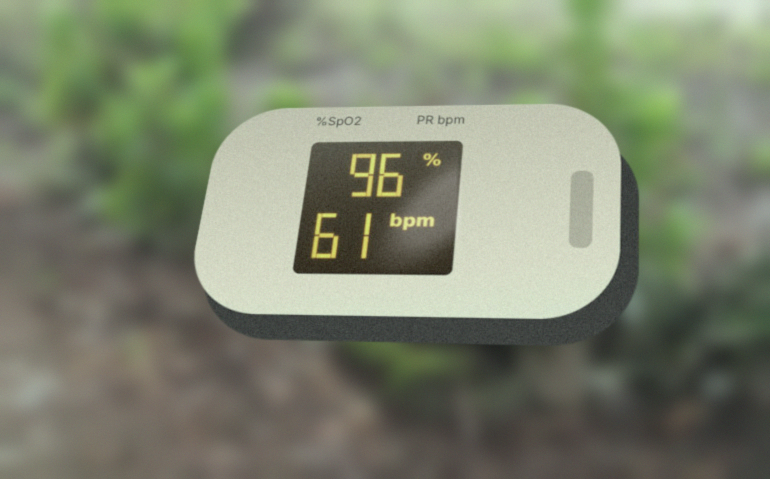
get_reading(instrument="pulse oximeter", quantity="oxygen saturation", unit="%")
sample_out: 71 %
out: 96 %
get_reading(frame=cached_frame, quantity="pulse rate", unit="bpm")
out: 61 bpm
